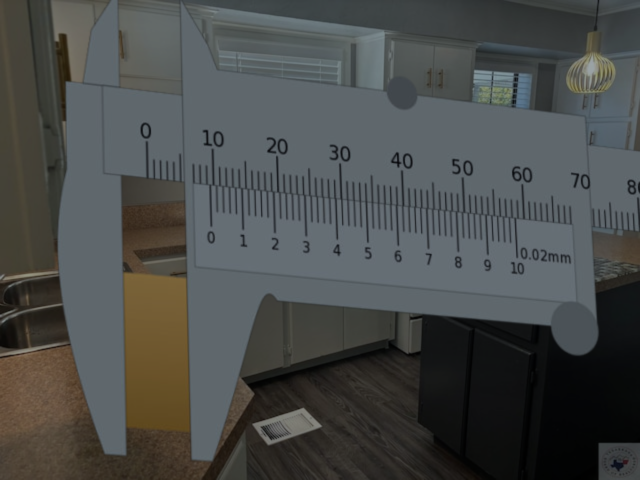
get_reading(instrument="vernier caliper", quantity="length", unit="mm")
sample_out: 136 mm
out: 9.5 mm
